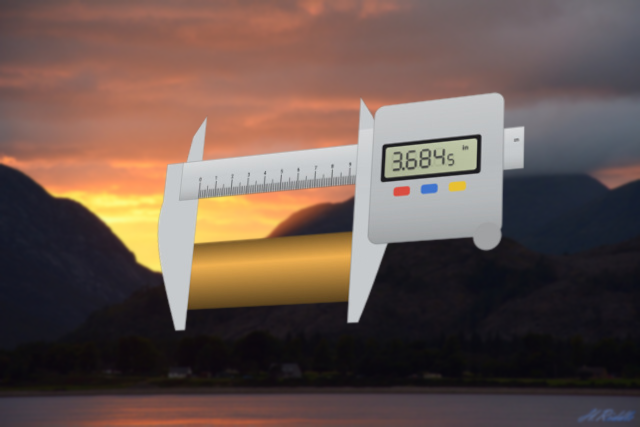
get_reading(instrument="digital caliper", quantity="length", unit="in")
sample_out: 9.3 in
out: 3.6845 in
